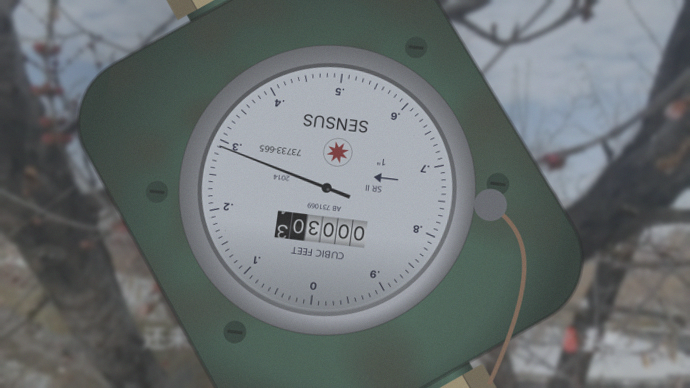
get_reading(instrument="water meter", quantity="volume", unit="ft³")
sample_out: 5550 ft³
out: 303.29 ft³
